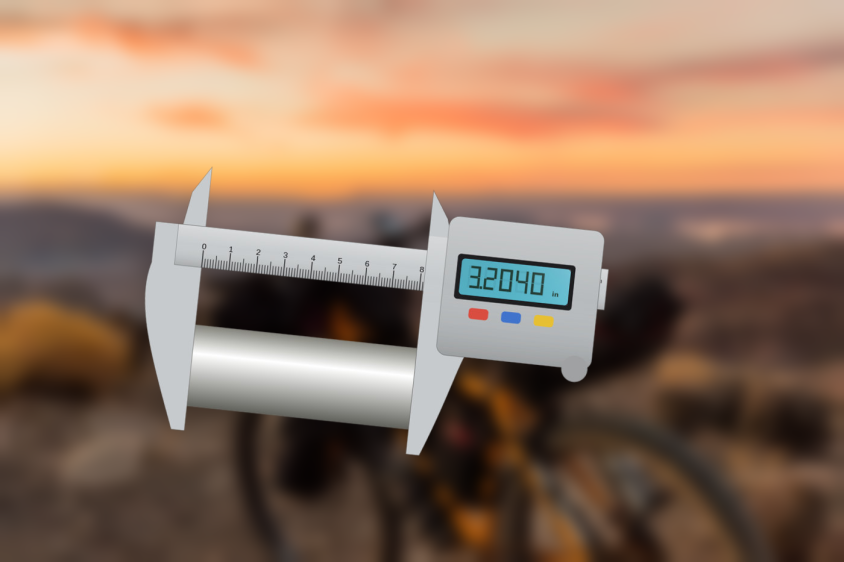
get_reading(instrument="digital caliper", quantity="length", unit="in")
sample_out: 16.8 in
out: 3.2040 in
